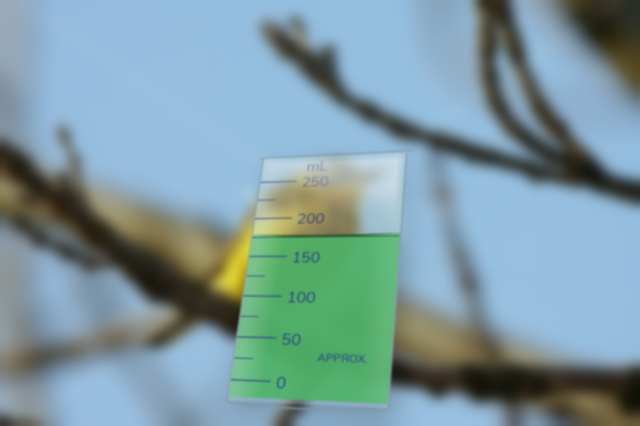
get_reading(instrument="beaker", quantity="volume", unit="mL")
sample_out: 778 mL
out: 175 mL
